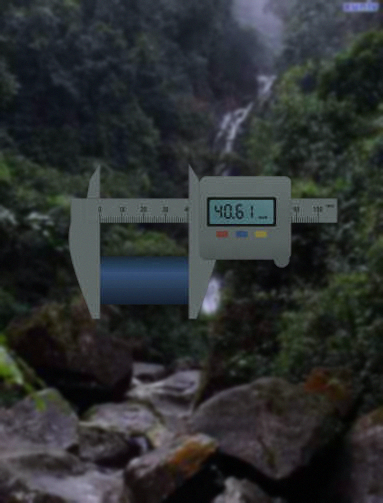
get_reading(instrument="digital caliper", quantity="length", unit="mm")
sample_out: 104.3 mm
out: 40.61 mm
